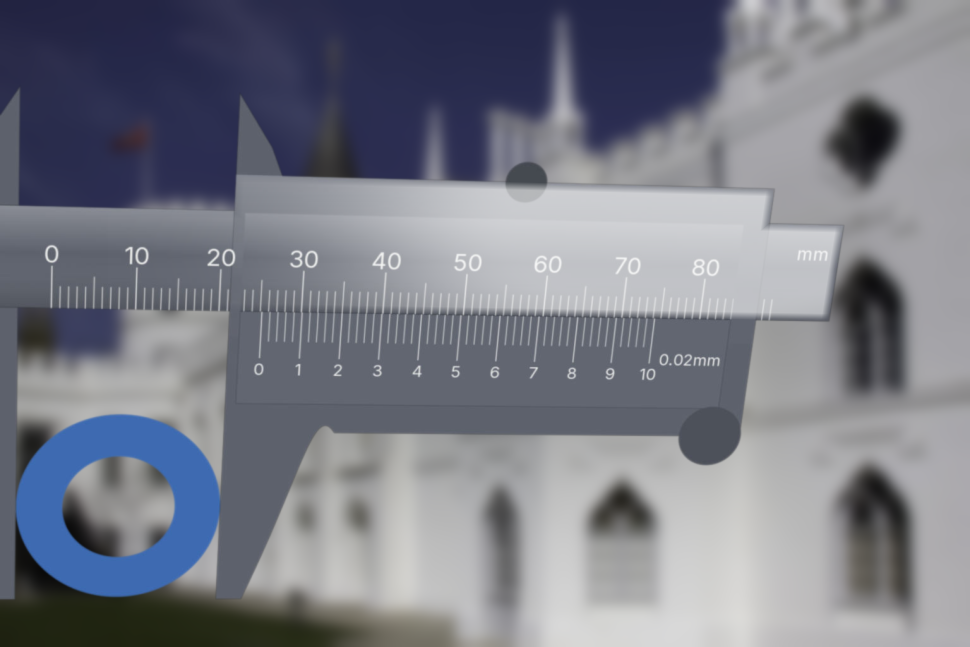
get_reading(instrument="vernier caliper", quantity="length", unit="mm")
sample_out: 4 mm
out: 25.2 mm
